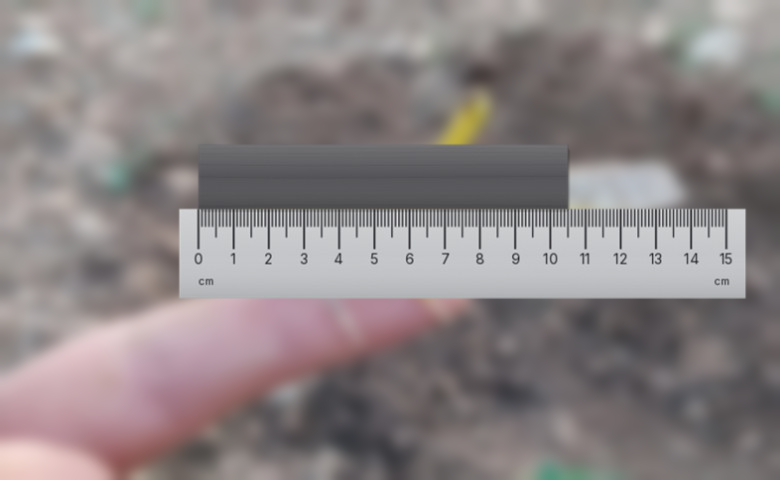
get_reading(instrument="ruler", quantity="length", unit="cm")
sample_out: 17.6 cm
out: 10.5 cm
